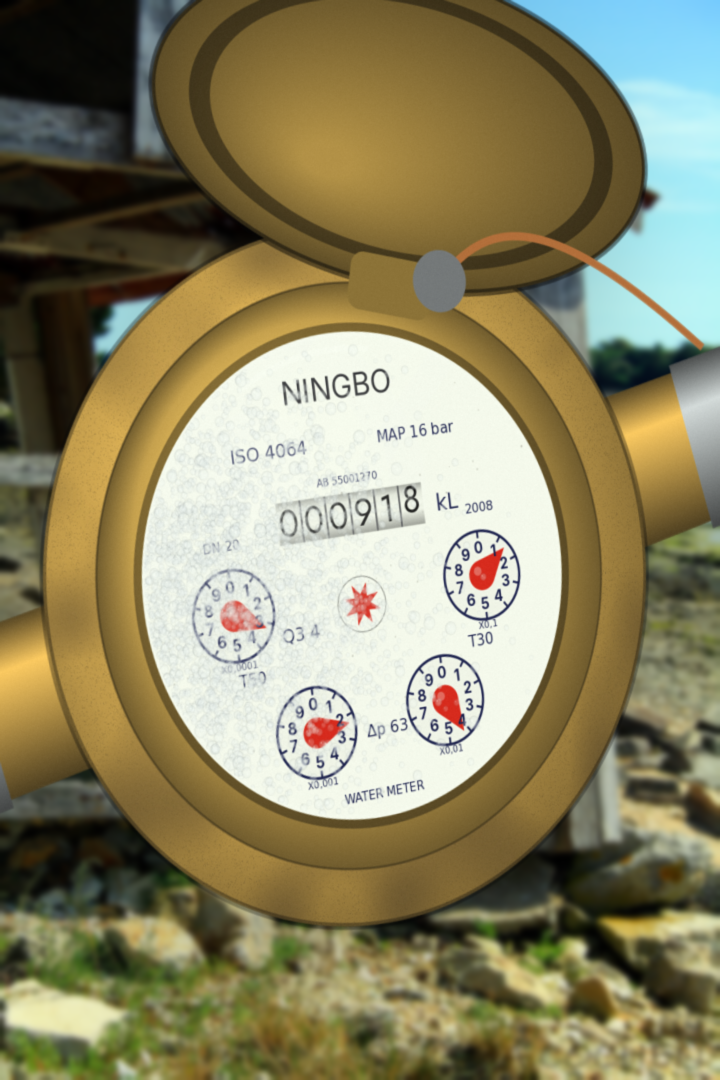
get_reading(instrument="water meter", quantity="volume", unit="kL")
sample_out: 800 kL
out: 918.1423 kL
